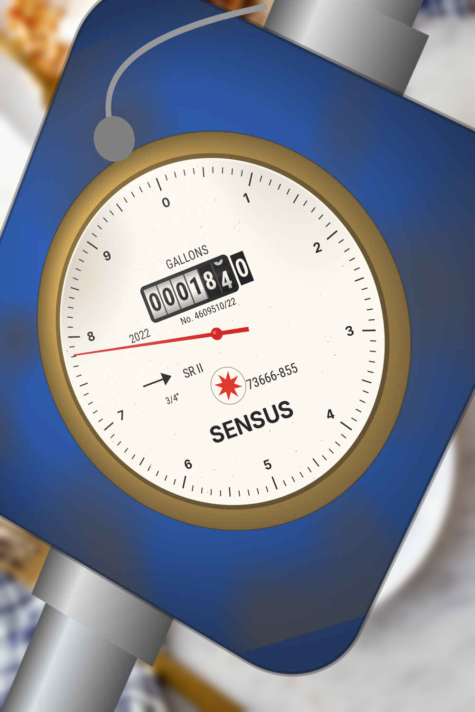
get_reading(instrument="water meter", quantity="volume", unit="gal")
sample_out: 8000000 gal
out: 1837.8 gal
